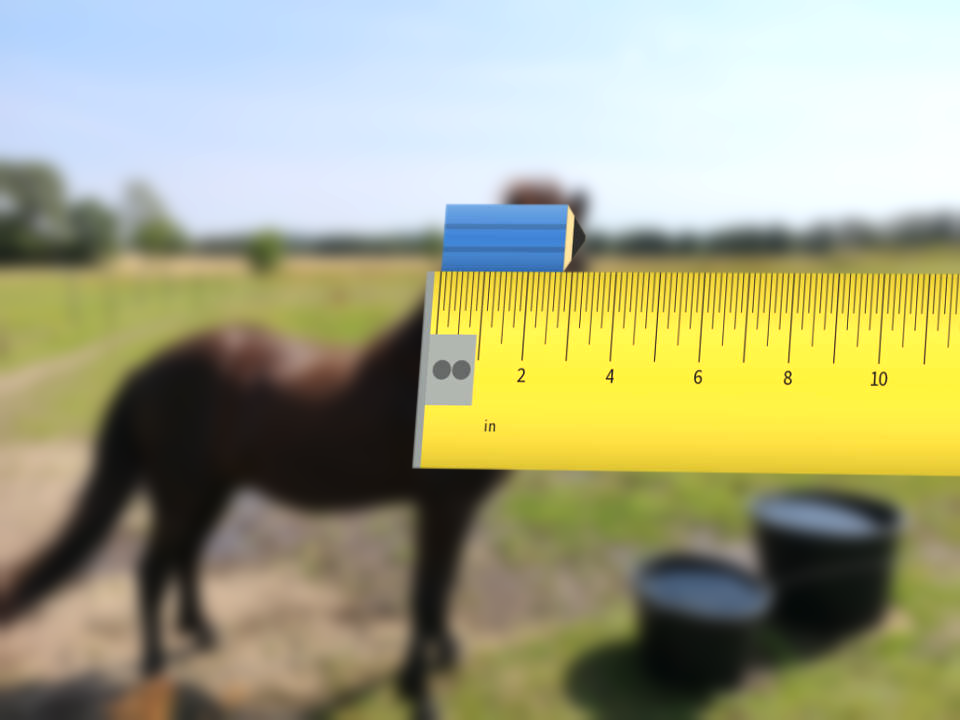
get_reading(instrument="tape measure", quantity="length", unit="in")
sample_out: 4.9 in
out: 3.25 in
